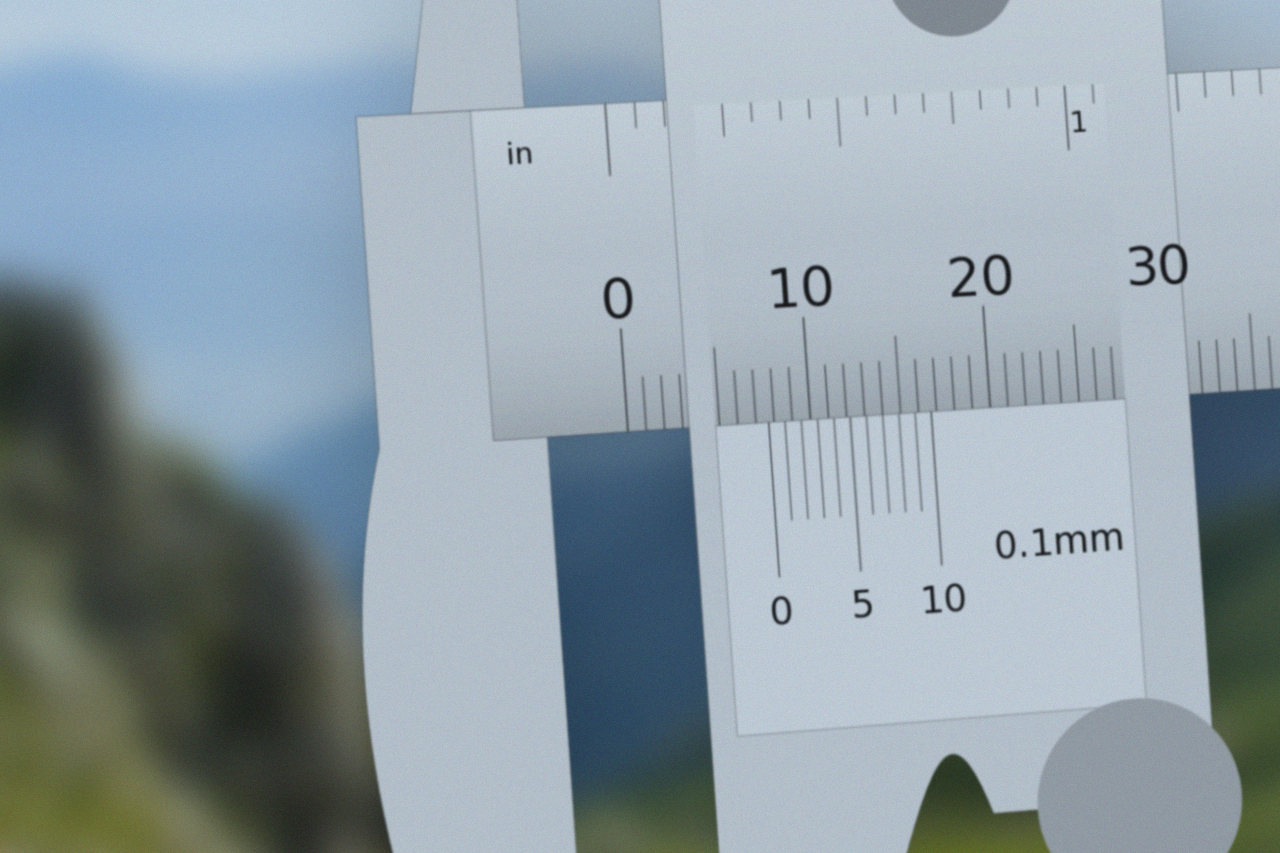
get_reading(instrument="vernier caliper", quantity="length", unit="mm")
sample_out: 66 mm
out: 7.7 mm
